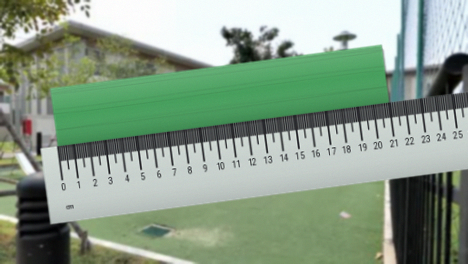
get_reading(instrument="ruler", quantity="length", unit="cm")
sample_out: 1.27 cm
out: 21 cm
